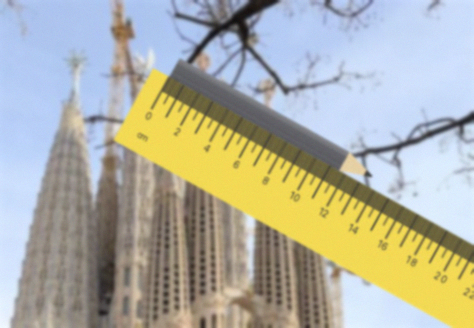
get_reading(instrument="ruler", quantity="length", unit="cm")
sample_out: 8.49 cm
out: 13.5 cm
